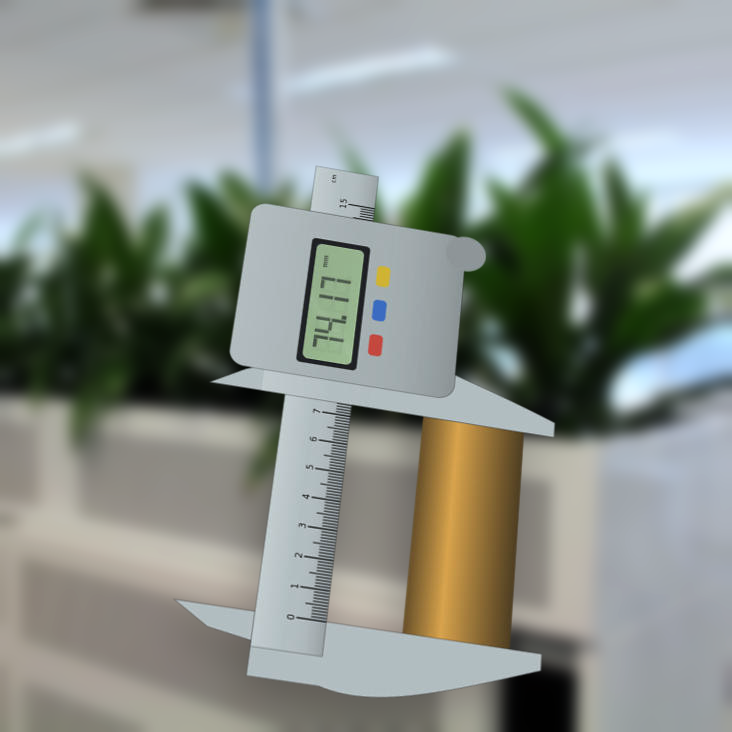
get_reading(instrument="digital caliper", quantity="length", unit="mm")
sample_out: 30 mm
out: 74.17 mm
